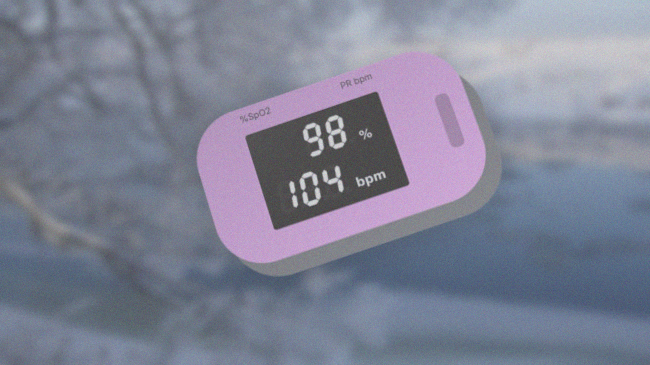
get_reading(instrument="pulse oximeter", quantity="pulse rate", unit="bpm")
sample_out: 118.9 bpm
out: 104 bpm
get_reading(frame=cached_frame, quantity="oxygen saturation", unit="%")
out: 98 %
